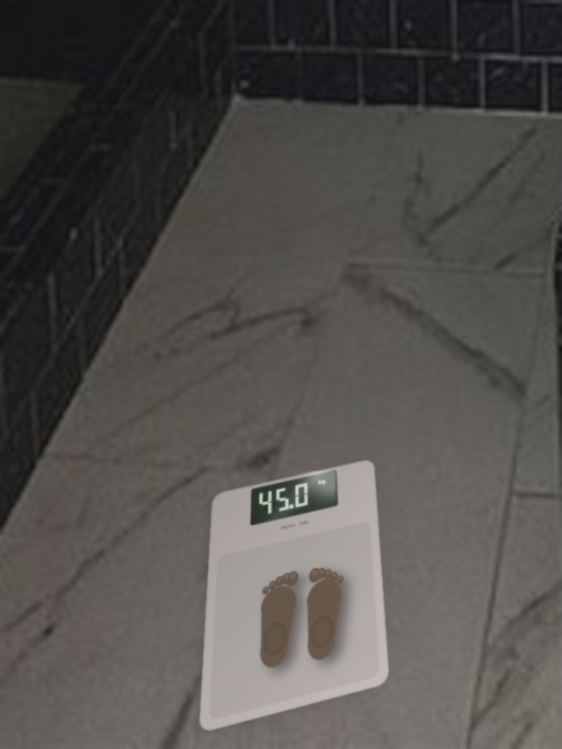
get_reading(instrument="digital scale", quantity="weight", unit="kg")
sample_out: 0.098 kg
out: 45.0 kg
